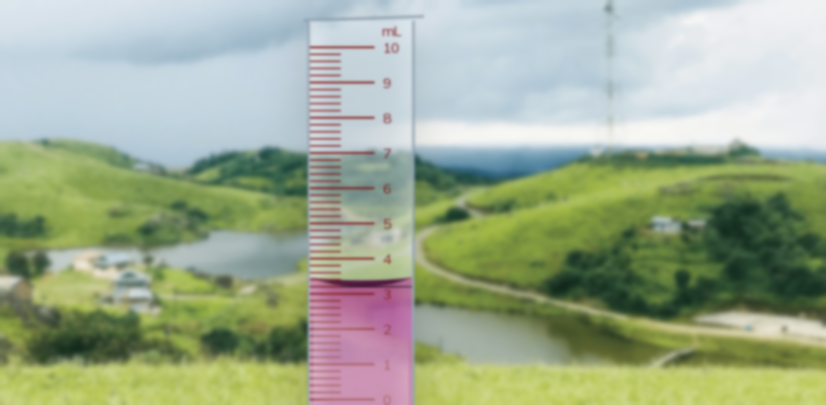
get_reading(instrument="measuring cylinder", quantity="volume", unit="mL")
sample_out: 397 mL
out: 3.2 mL
